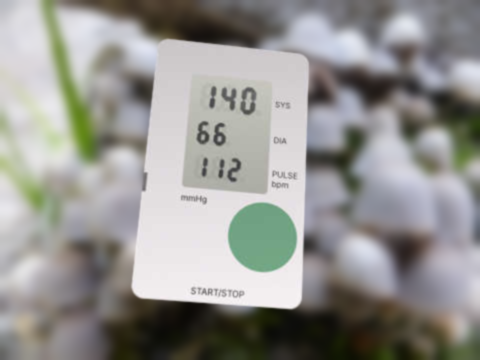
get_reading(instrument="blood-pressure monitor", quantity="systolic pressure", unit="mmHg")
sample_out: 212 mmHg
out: 140 mmHg
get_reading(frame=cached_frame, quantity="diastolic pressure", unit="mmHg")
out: 66 mmHg
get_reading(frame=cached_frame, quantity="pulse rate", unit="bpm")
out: 112 bpm
